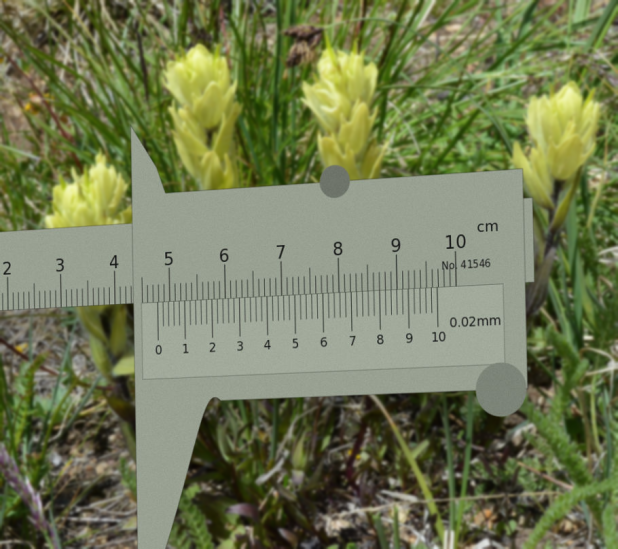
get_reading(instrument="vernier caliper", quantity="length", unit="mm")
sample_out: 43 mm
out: 47.8 mm
